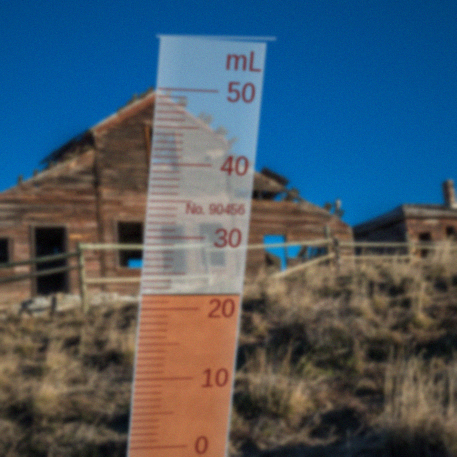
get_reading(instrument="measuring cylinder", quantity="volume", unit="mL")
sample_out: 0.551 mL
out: 22 mL
